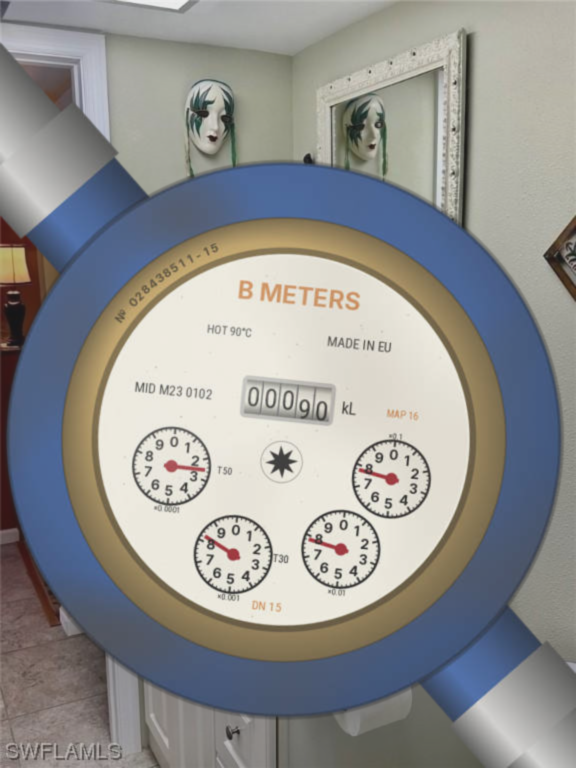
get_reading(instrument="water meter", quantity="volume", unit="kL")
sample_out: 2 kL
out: 89.7782 kL
